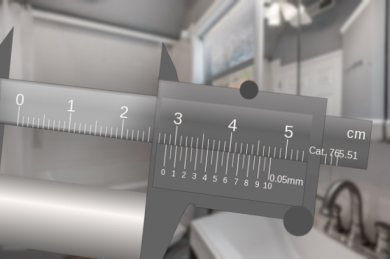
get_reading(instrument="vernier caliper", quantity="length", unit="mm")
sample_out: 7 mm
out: 28.4 mm
